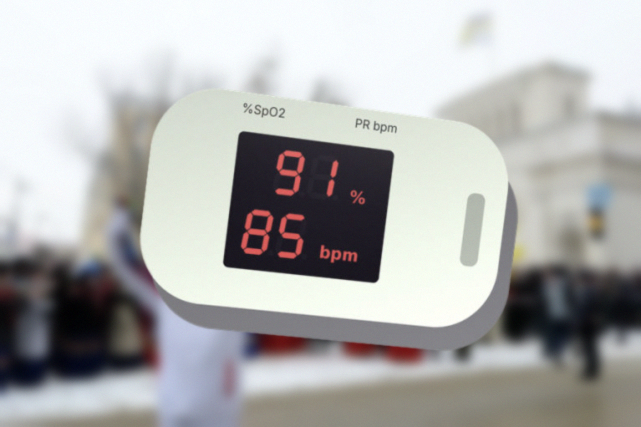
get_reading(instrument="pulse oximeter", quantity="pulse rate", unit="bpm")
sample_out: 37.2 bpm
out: 85 bpm
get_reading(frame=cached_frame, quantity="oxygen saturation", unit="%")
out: 91 %
